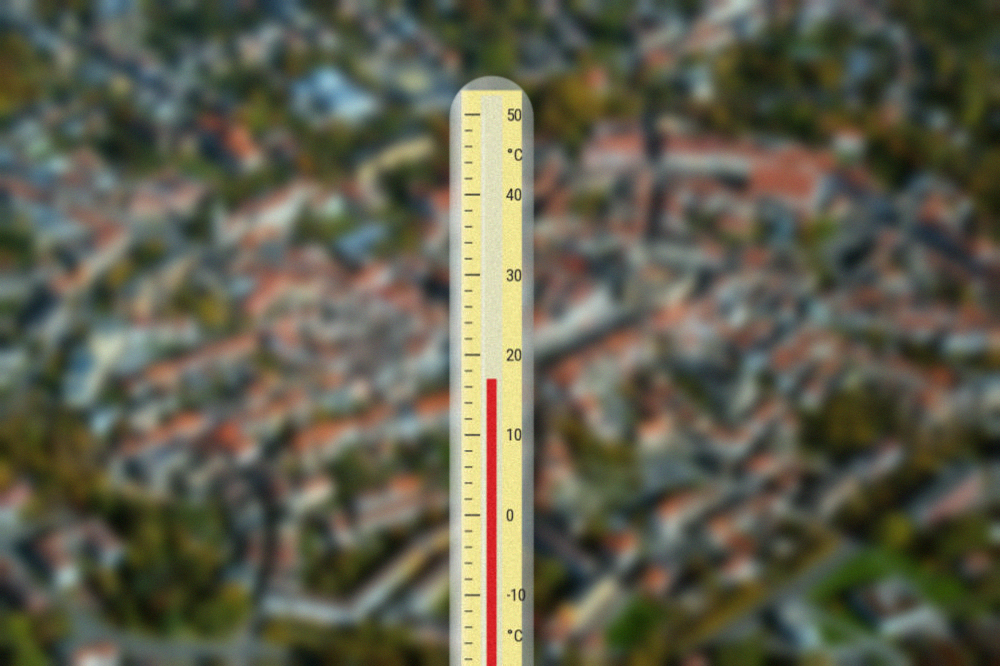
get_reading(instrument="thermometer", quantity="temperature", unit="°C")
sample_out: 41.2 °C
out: 17 °C
